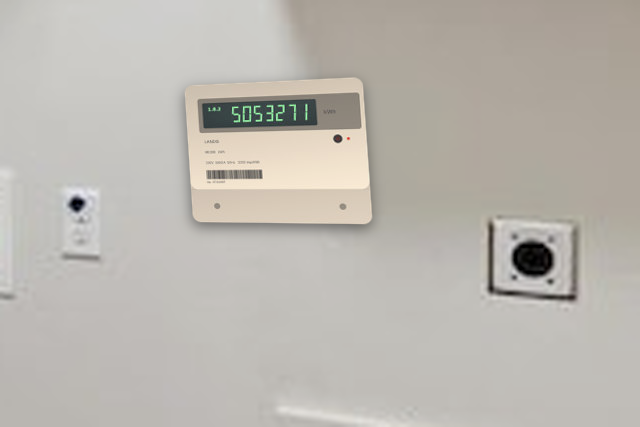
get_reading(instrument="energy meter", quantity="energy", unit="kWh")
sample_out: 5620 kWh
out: 5053271 kWh
